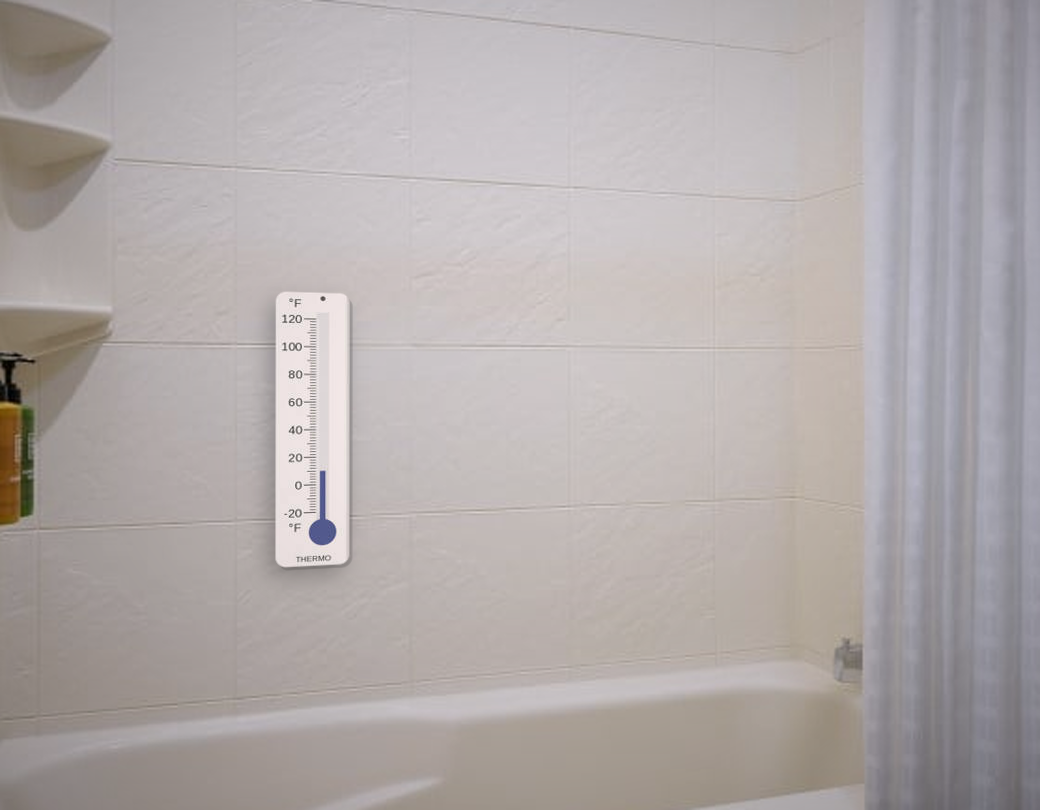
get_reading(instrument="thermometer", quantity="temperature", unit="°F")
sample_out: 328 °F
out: 10 °F
